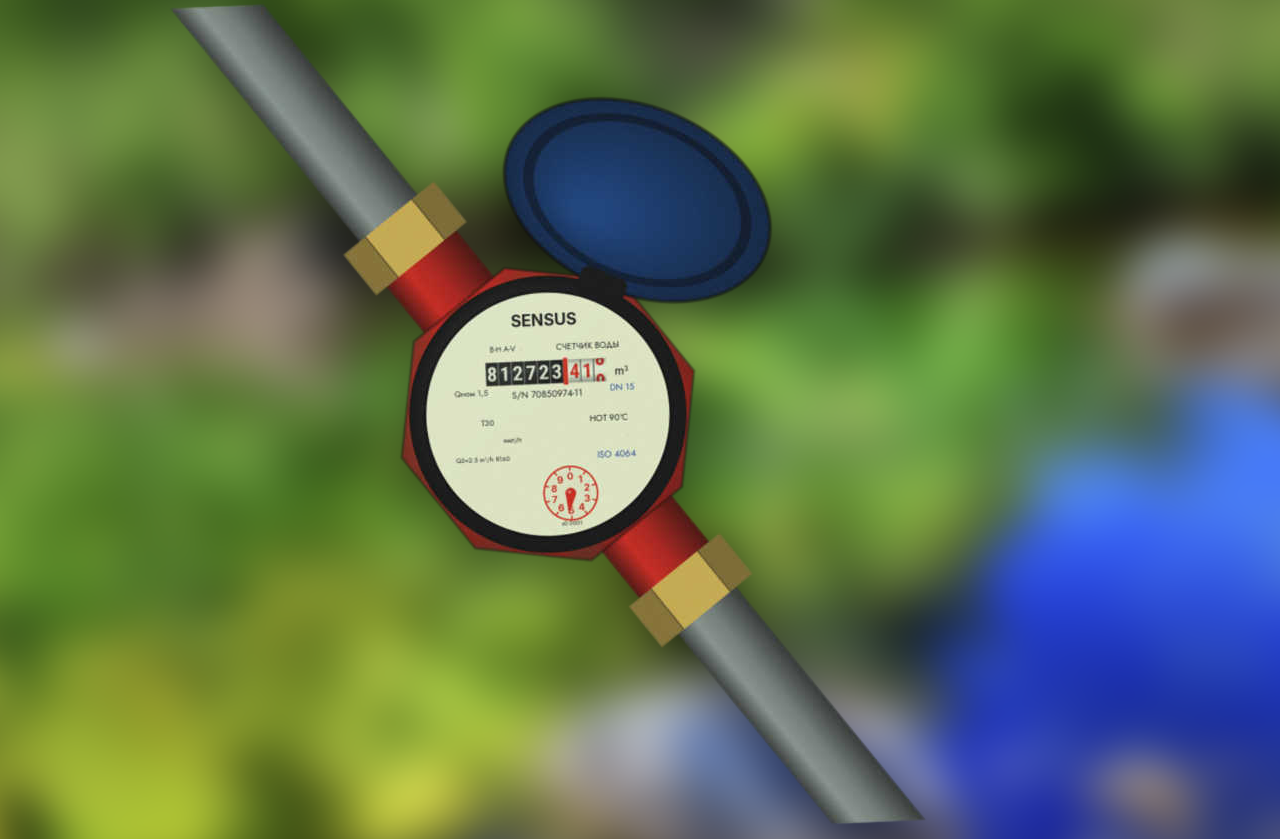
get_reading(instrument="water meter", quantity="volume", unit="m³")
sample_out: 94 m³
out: 812723.4185 m³
